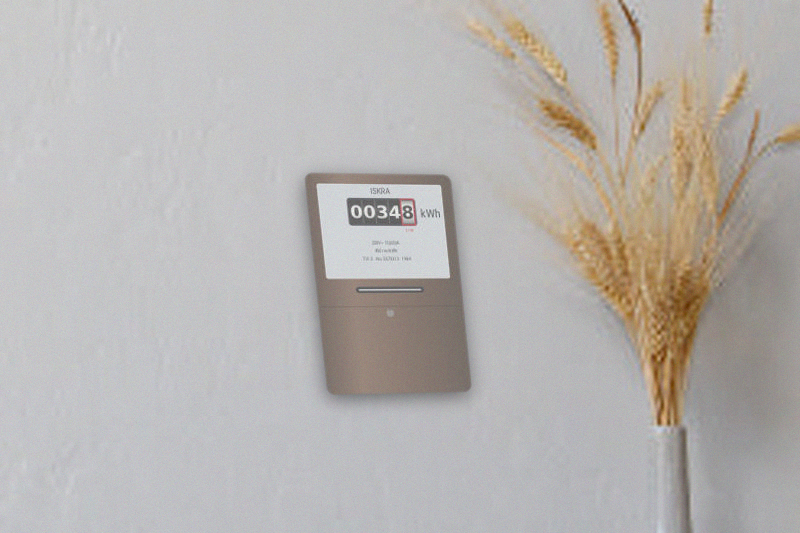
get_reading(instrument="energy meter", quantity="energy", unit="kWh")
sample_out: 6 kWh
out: 34.8 kWh
